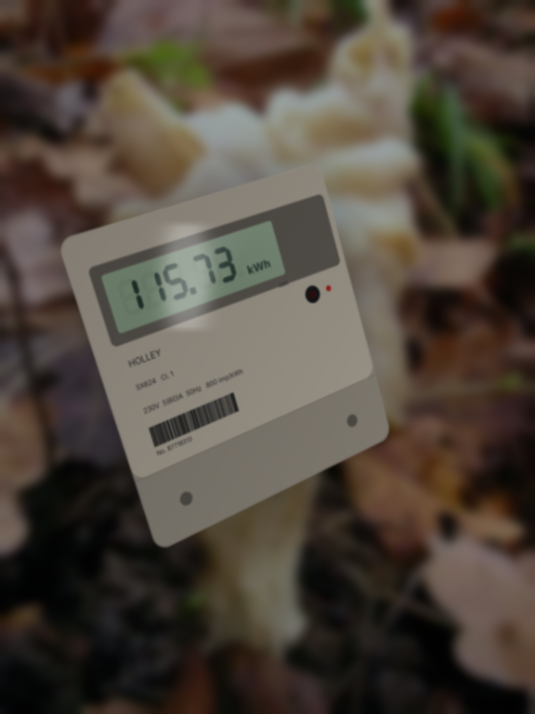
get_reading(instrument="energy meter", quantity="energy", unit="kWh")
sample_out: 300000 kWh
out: 115.73 kWh
